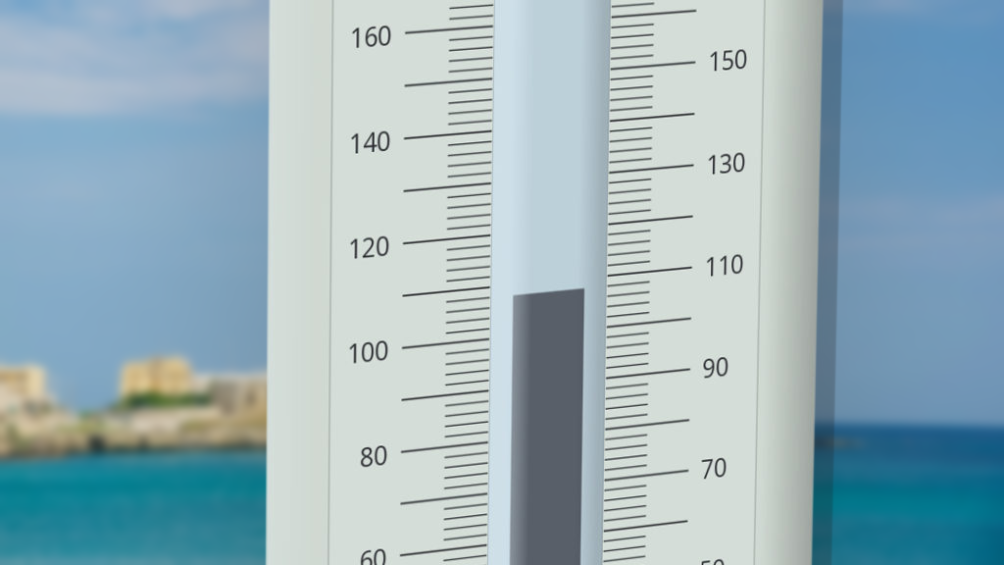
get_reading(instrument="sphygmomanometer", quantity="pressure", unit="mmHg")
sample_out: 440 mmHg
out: 108 mmHg
